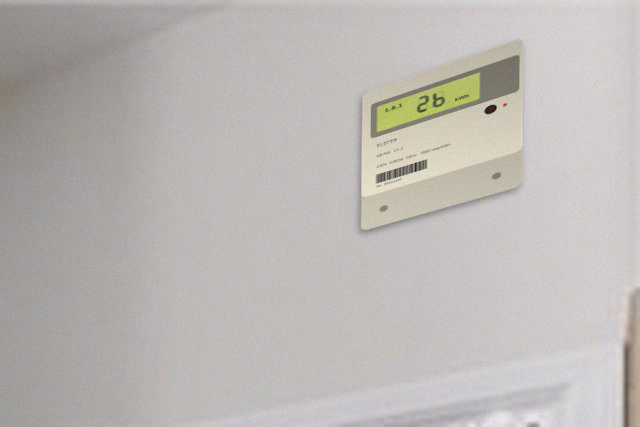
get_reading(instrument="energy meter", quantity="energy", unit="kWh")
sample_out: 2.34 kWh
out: 26 kWh
